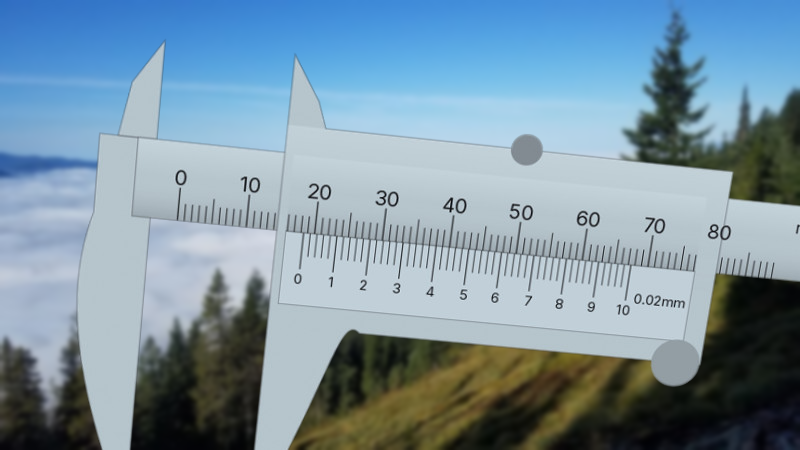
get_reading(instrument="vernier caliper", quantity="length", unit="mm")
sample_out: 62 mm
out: 18.4 mm
